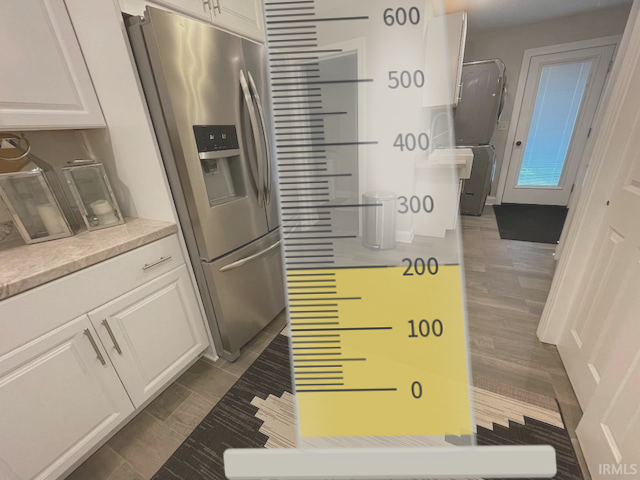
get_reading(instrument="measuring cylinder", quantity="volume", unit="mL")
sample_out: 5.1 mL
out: 200 mL
